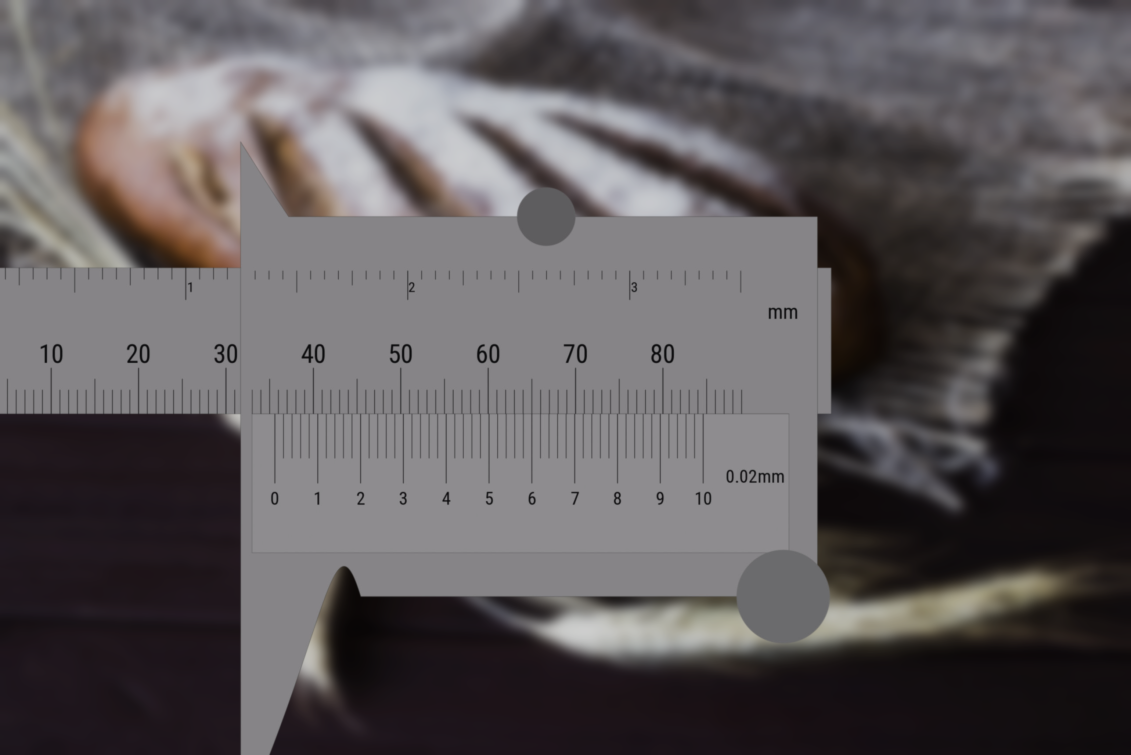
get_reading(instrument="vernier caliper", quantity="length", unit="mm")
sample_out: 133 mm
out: 35.6 mm
